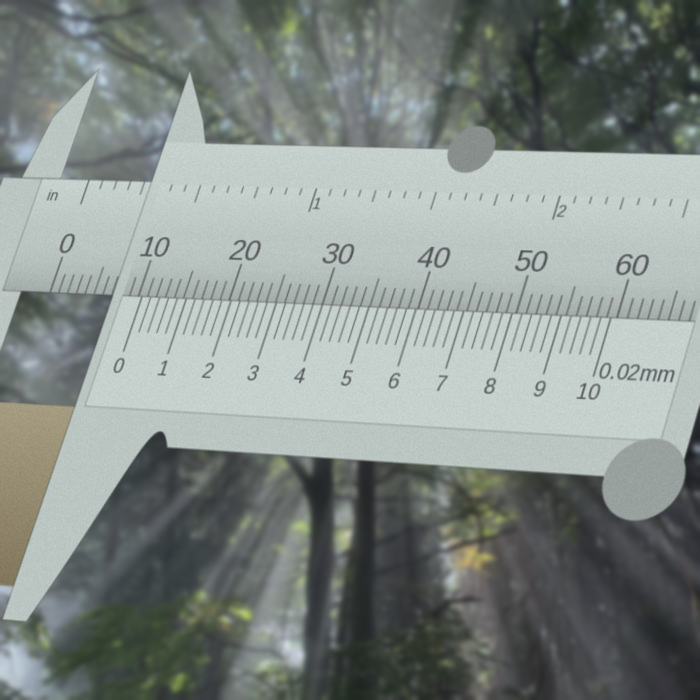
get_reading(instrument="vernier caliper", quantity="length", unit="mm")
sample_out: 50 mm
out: 10.4 mm
